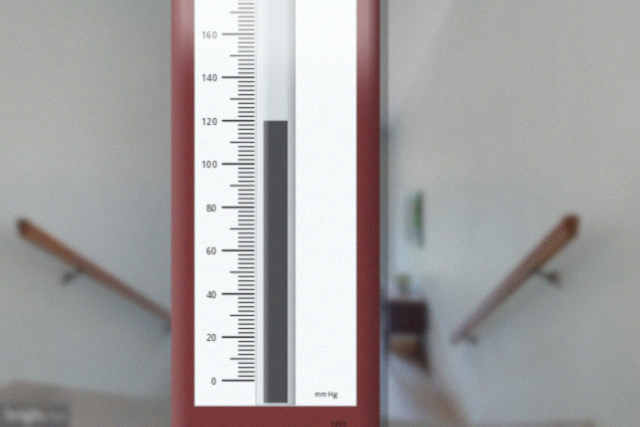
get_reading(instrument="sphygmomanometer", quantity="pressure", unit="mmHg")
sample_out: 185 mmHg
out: 120 mmHg
